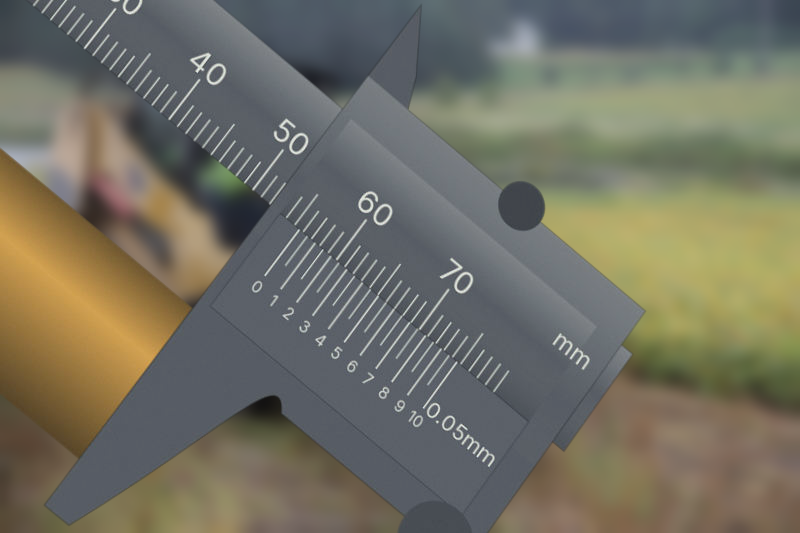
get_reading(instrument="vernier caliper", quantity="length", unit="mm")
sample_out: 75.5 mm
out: 55.6 mm
